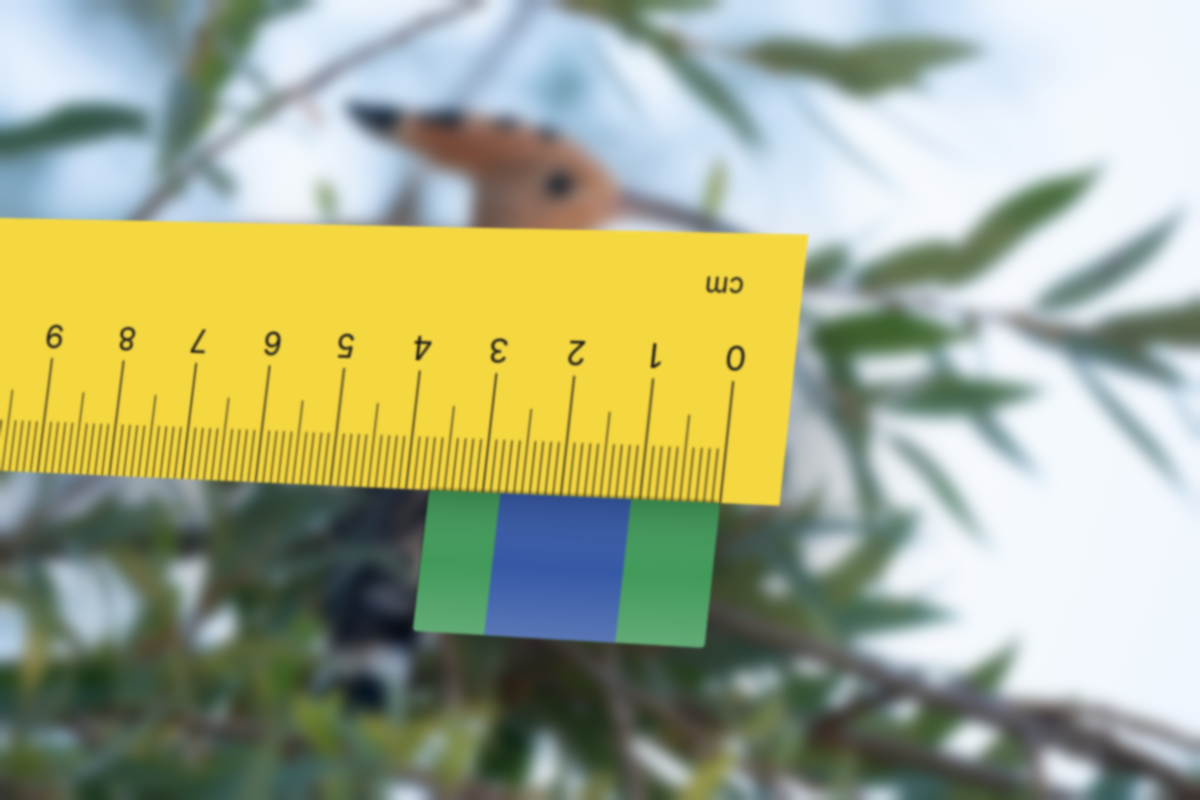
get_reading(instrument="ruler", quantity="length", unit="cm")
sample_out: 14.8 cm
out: 3.7 cm
